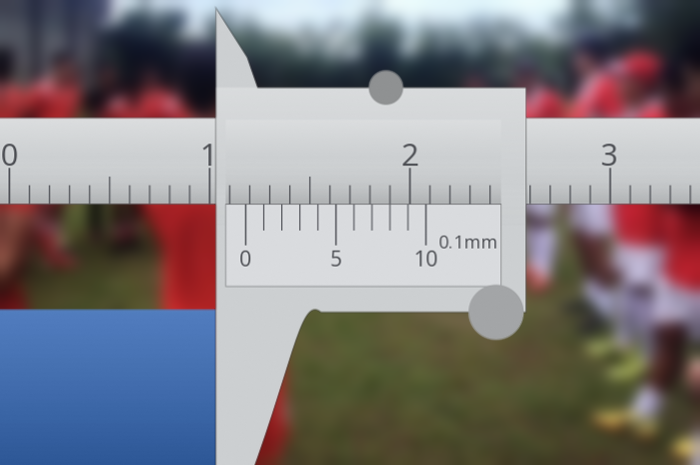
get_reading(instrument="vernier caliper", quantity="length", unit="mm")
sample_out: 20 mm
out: 11.8 mm
